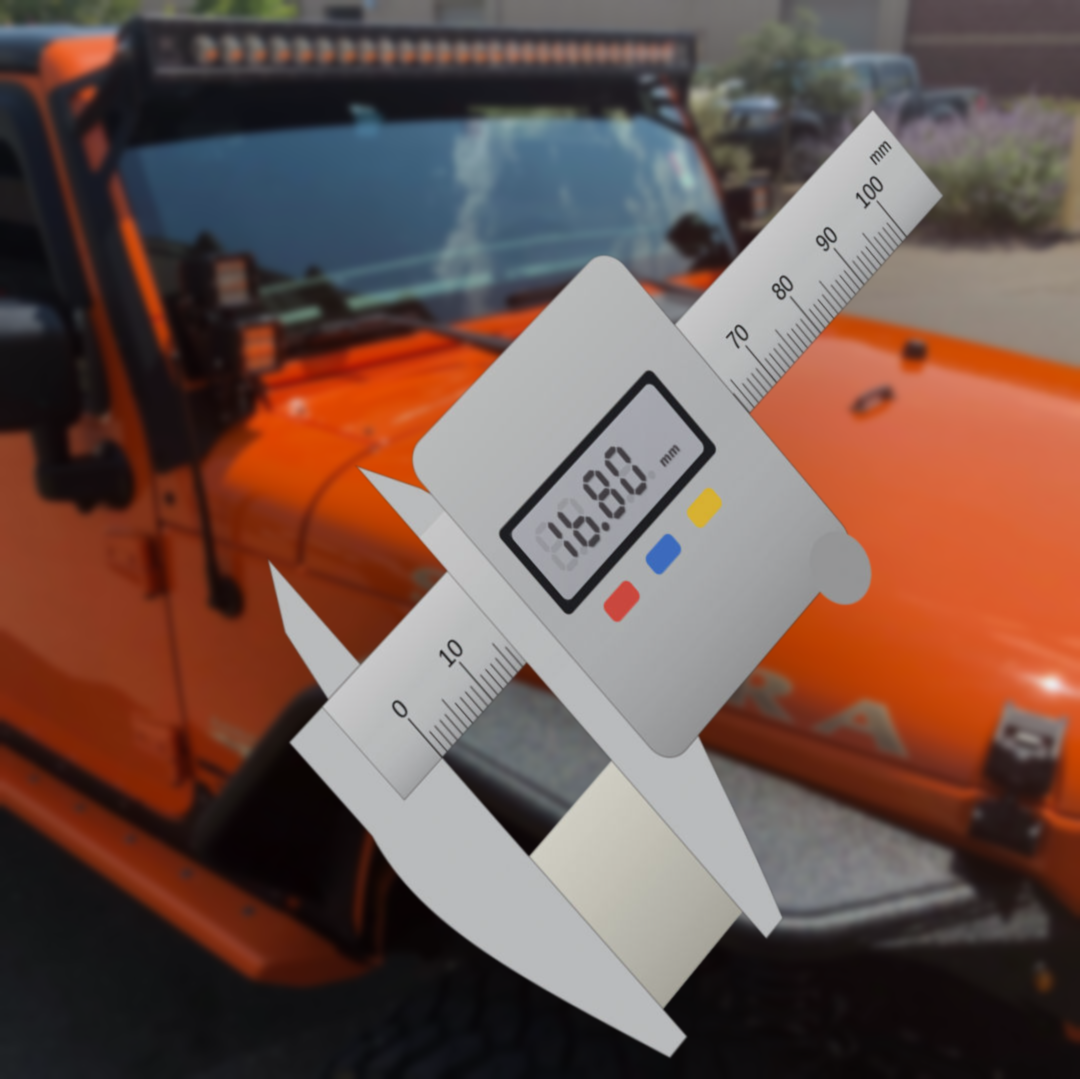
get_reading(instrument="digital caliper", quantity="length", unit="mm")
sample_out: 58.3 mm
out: 16.80 mm
